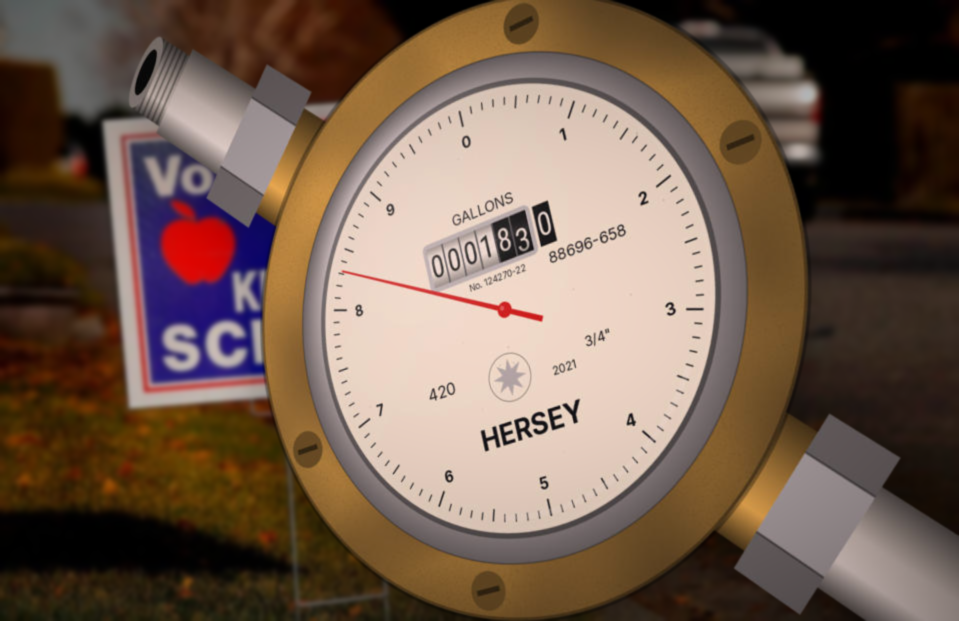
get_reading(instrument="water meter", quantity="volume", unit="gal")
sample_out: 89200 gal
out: 1828.3 gal
